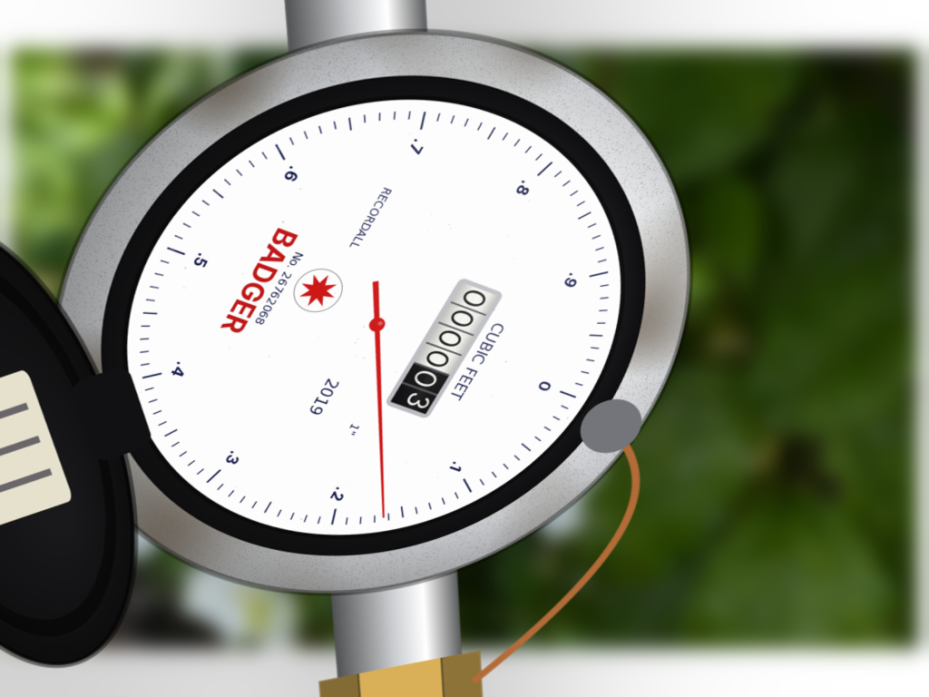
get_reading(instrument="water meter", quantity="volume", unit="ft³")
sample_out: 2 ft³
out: 3.16 ft³
